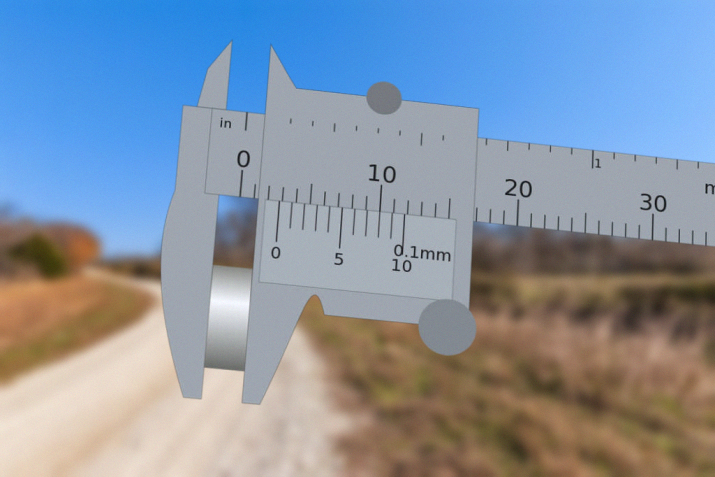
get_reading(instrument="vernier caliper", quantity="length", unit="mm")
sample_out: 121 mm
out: 2.8 mm
